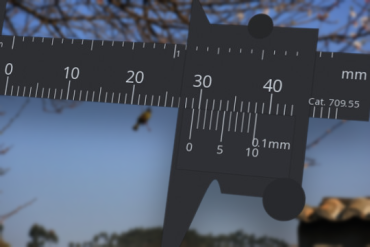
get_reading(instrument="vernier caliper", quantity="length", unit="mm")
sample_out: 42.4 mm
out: 29.2 mm
